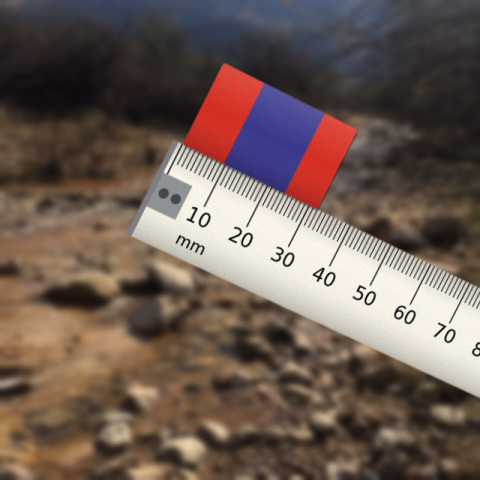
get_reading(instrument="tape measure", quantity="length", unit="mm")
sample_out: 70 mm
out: 32 mm
